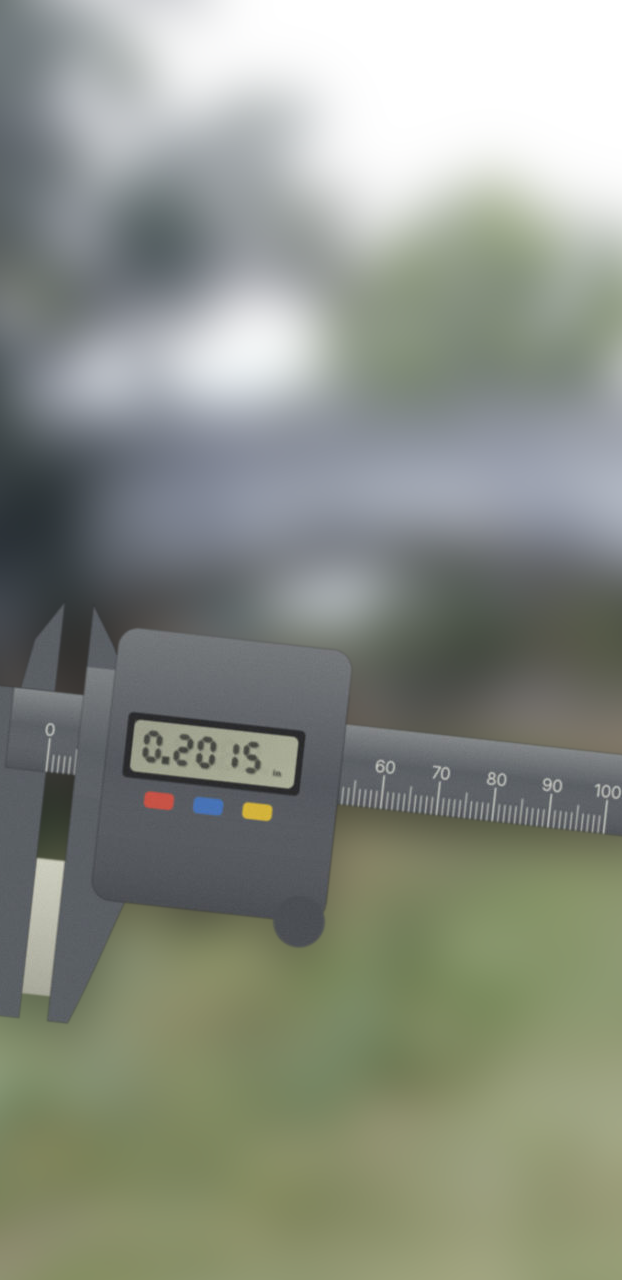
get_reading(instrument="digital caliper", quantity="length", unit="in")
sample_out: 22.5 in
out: 0.2015 in
